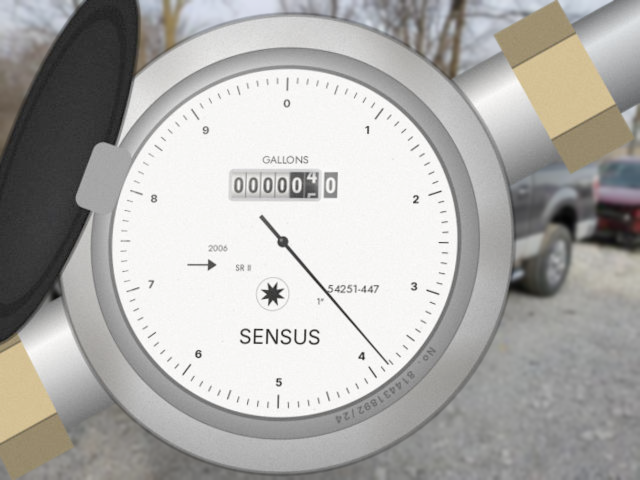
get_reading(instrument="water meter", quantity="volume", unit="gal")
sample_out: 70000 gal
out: 43.8 gal
